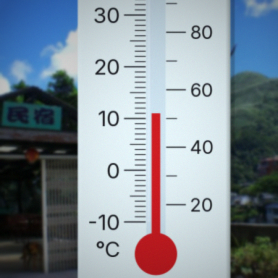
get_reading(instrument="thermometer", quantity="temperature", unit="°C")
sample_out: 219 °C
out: 11 °C
